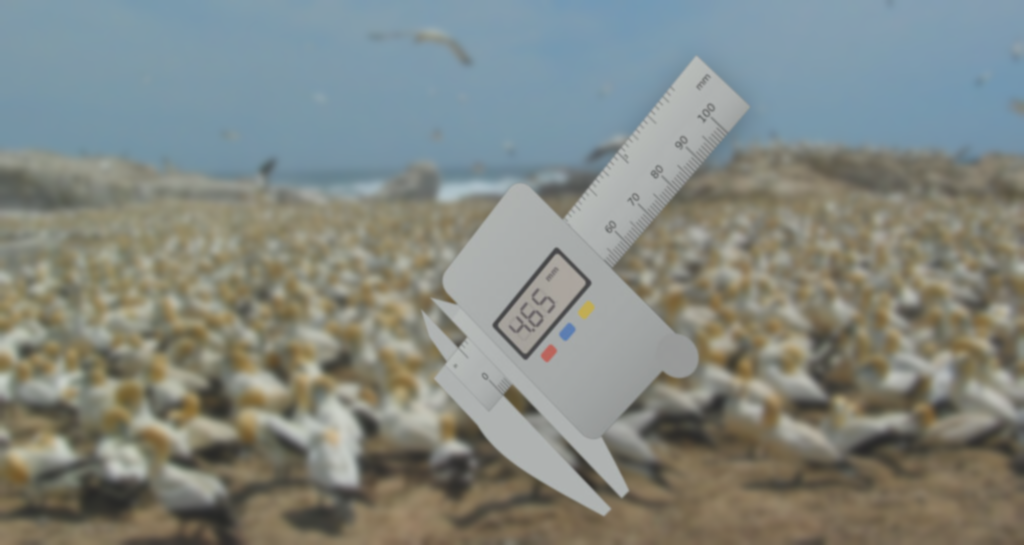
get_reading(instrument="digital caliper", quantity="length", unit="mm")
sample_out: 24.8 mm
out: 4.65 mm
